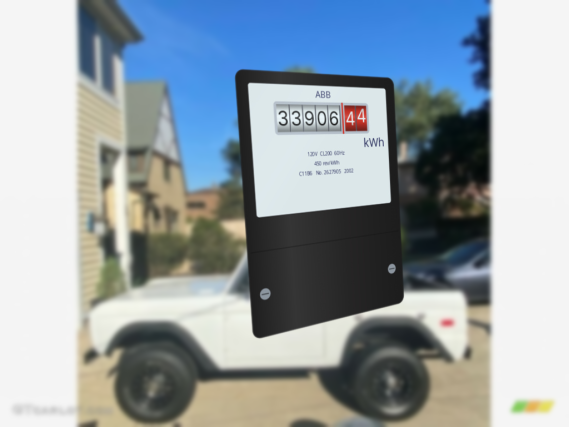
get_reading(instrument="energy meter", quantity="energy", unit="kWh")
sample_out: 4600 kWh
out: 33906.44 kWh
